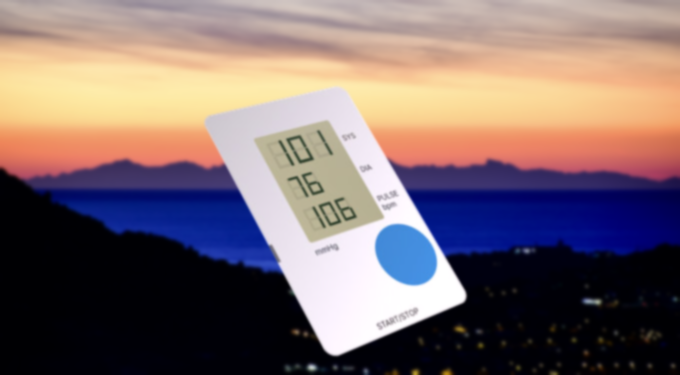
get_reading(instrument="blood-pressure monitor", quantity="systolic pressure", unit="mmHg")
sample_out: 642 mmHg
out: 101 mmHg
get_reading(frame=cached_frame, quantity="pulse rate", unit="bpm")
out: 106 bpm
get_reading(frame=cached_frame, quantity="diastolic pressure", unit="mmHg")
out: 76 mmHg
